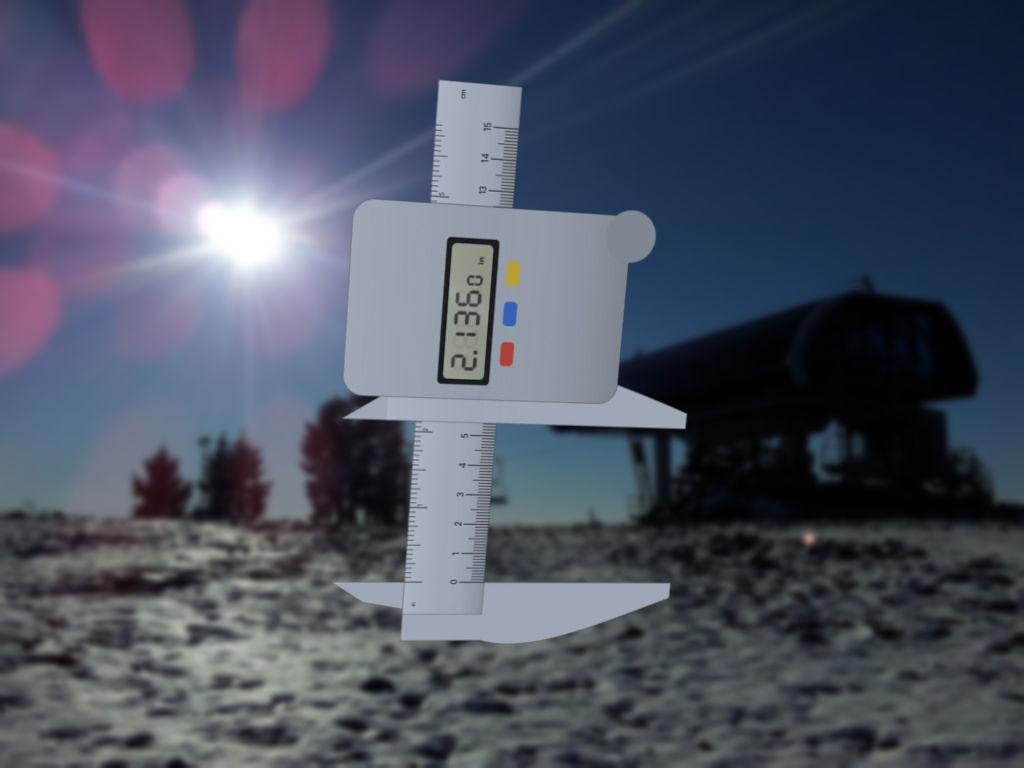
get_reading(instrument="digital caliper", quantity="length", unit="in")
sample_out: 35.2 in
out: 2.1360 in
